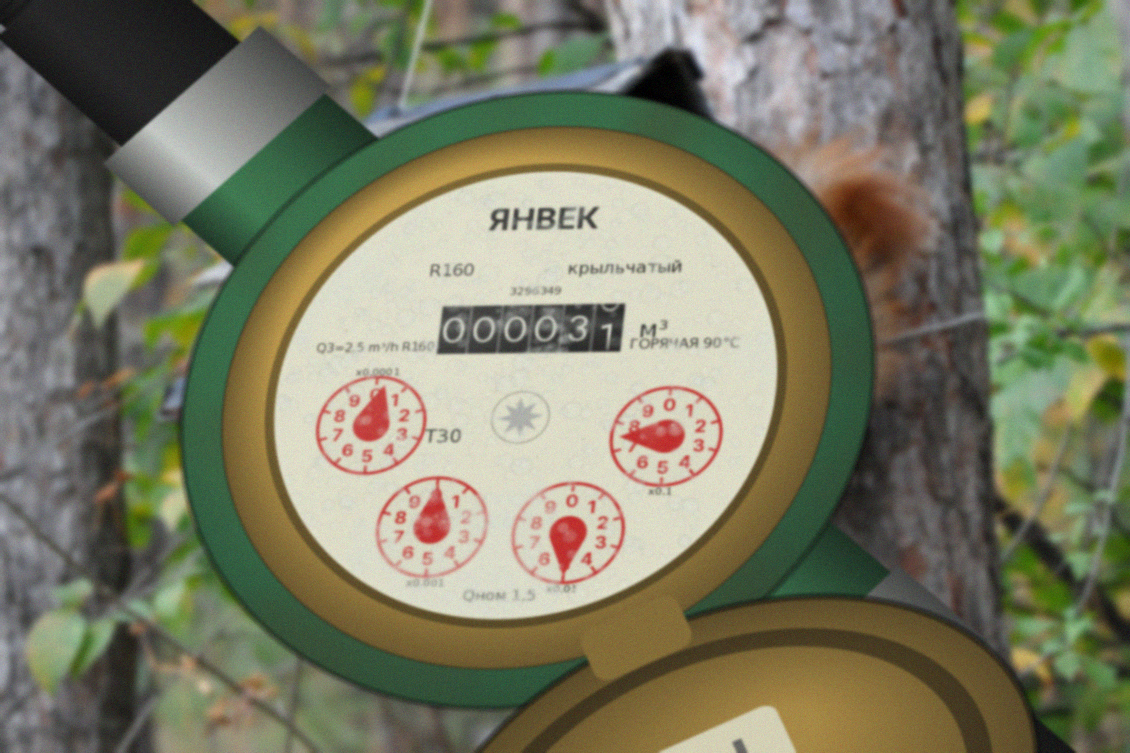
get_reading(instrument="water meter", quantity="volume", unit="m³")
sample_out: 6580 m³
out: 30.7500 m³
